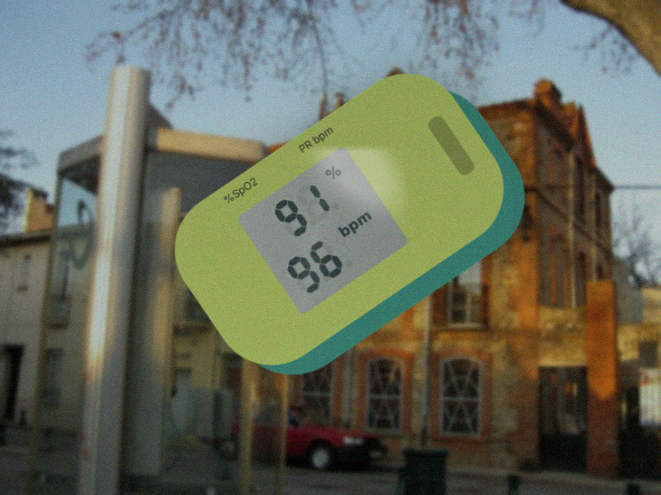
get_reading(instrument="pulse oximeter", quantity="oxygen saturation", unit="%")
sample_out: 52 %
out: 91 %
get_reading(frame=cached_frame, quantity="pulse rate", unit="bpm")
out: 96 bpm
